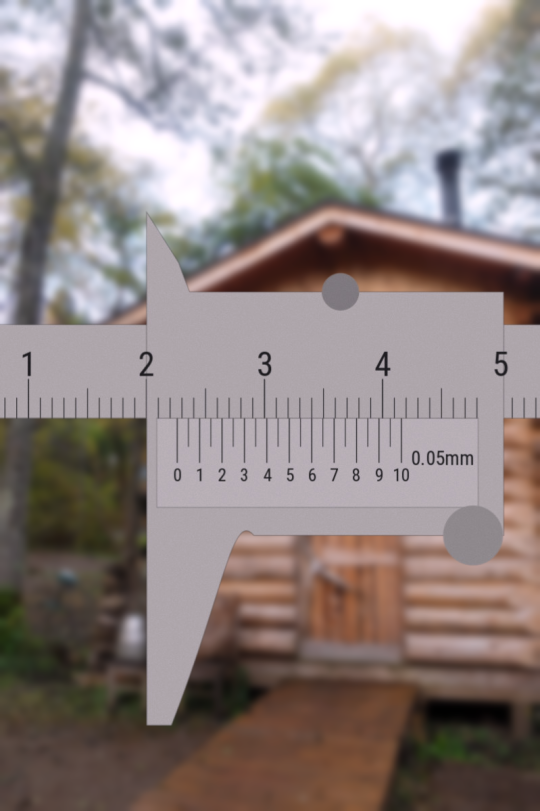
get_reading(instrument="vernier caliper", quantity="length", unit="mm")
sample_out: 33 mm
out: 22.6 mm
